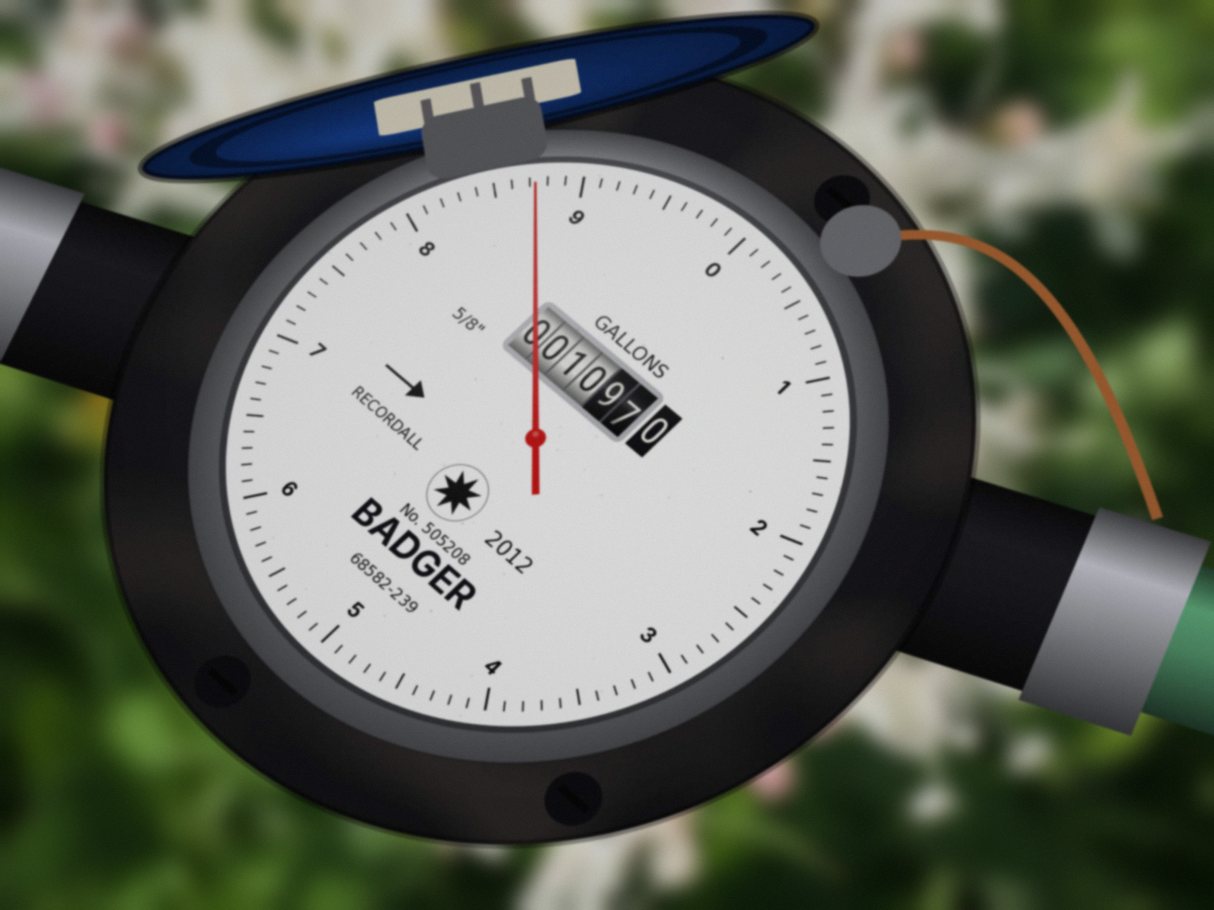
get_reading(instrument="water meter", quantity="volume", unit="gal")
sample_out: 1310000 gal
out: 10968.7 gal
